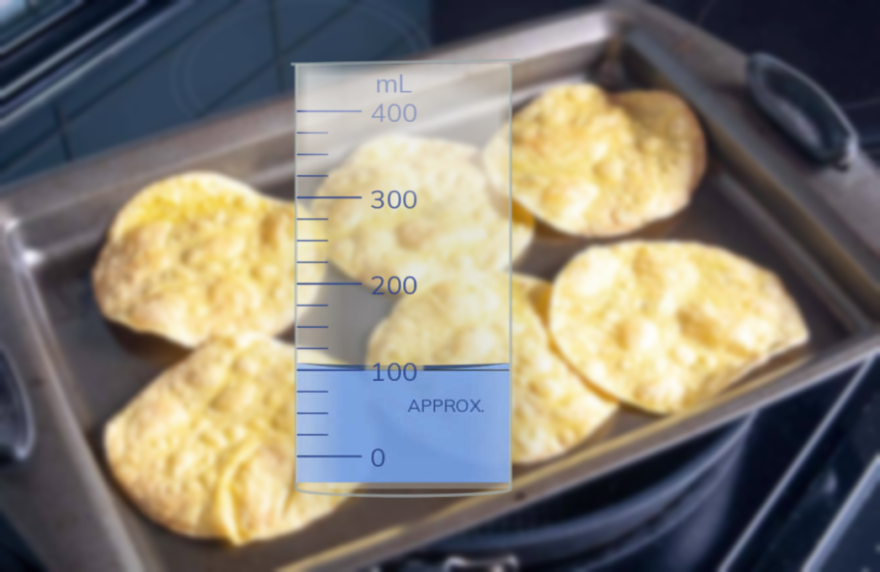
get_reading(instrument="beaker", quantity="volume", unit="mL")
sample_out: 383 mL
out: 100 mL
